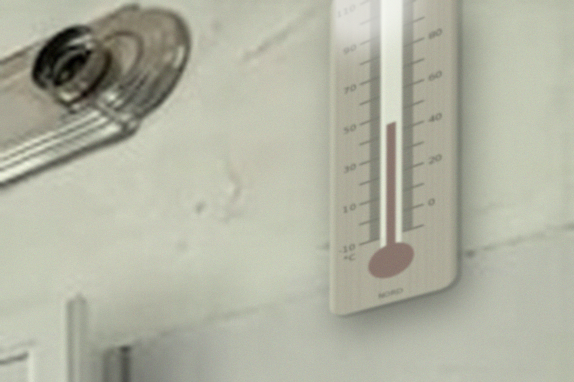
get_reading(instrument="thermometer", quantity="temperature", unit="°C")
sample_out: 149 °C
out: 45 °C
